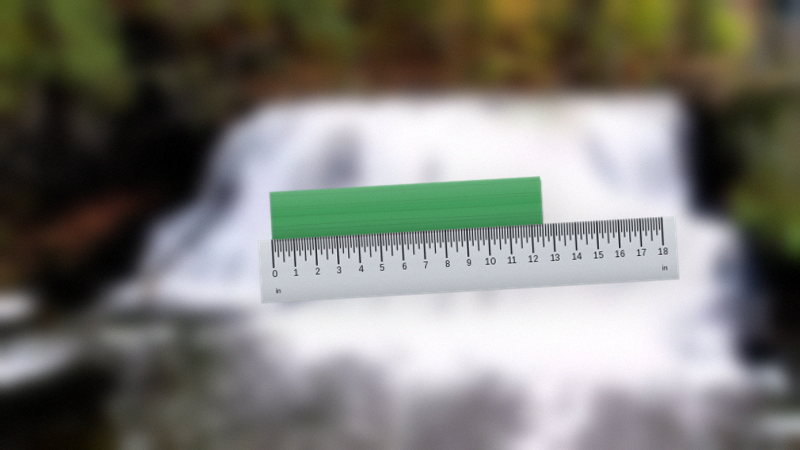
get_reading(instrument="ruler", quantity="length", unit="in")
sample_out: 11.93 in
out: 12.5 in
